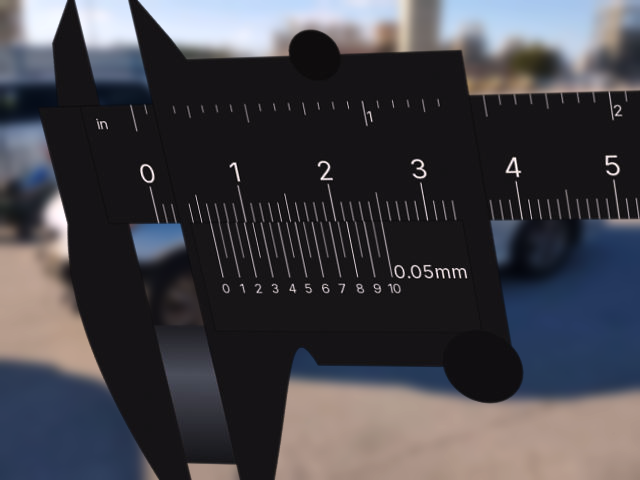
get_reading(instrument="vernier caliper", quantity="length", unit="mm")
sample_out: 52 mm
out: 6.0 mm
